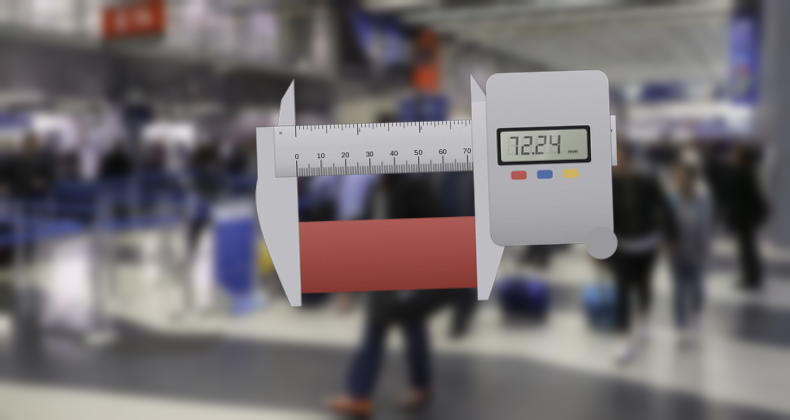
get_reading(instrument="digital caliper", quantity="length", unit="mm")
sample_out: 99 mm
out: 72.24 mm
